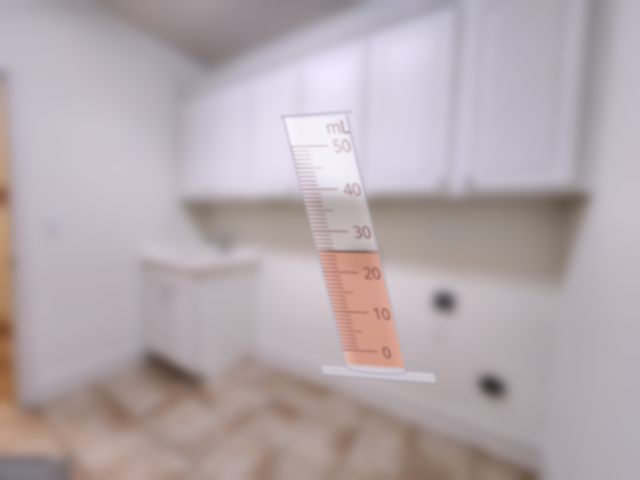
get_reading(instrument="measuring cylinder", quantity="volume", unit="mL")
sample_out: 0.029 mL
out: 25 mL
